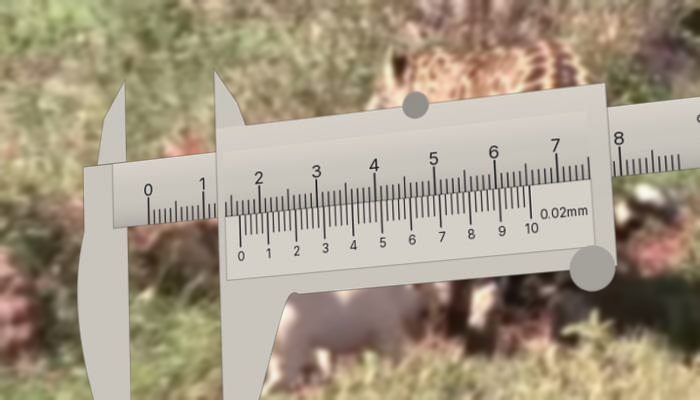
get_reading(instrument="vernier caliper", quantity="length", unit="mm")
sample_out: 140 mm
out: 16.4 mm
